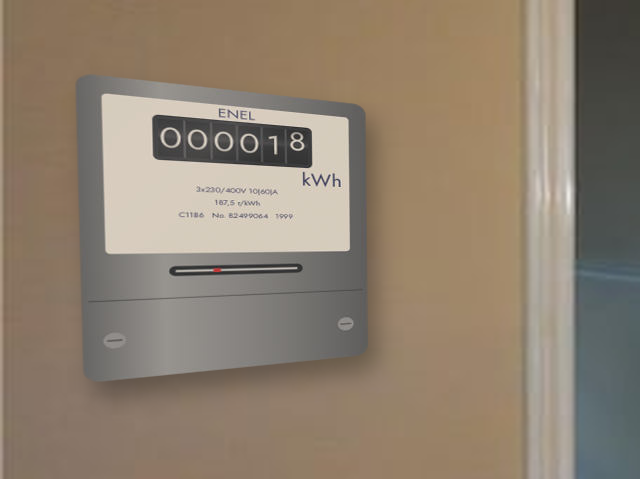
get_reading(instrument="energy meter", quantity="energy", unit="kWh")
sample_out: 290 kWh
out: 18 kWh
